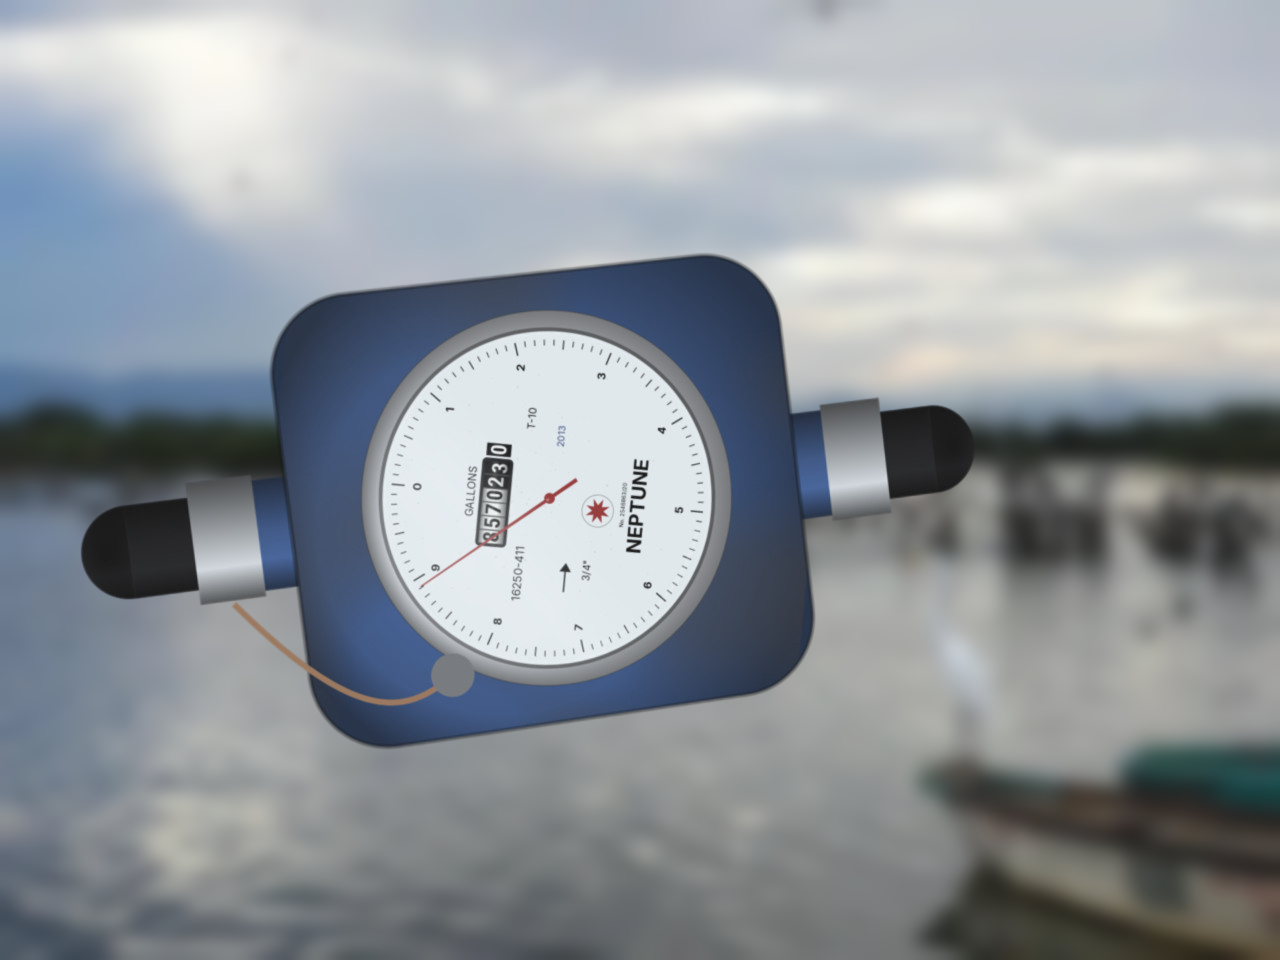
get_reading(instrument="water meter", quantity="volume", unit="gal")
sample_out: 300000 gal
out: 8570228.9 gal
